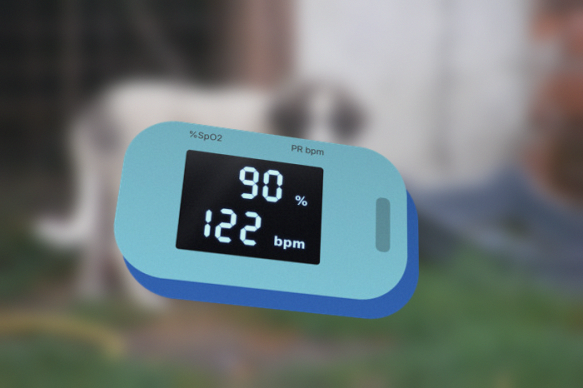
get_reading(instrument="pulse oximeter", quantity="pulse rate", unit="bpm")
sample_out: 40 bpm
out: 122 bpm
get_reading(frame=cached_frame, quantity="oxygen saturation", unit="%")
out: 90 %
